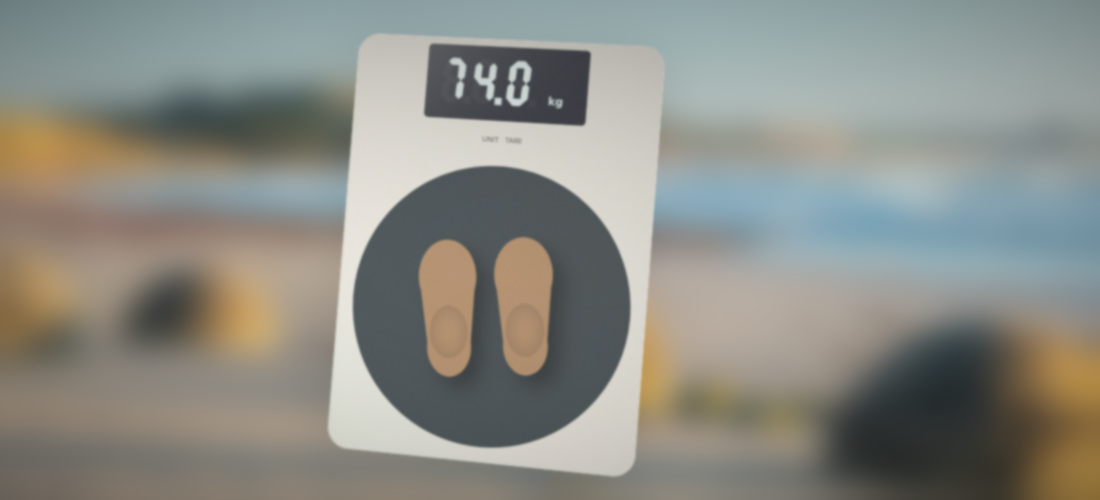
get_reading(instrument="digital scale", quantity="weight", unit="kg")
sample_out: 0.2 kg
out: 74.0 kg
